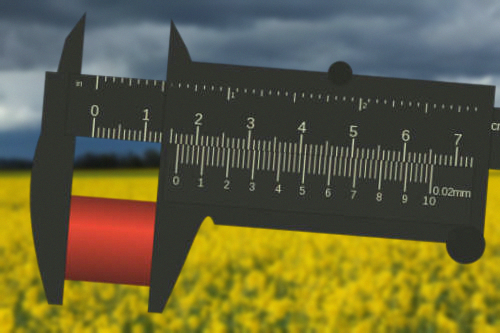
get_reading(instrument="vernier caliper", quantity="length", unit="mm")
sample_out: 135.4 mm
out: 16.5 mm
